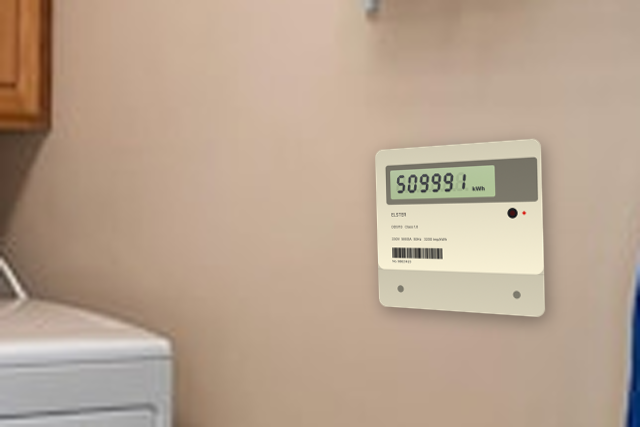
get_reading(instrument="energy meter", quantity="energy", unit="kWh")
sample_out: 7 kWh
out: 509991 kWh
